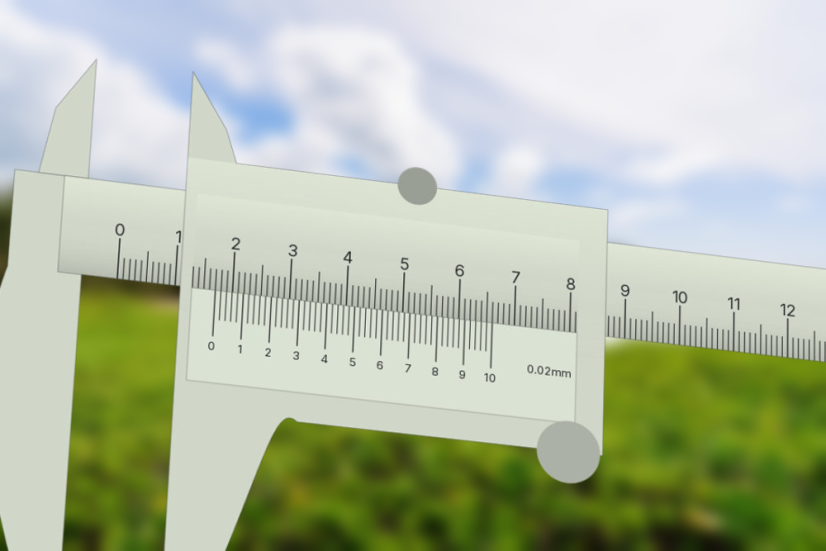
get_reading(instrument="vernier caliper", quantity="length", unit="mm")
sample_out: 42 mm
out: 17.0 mm
